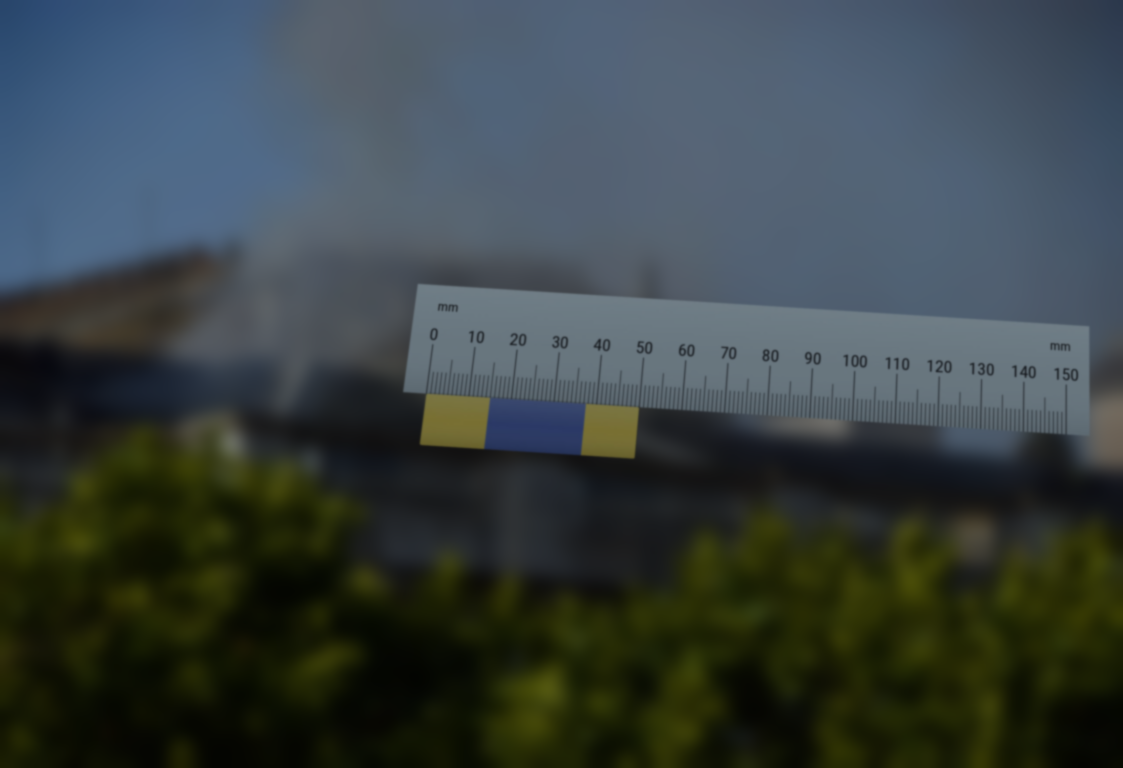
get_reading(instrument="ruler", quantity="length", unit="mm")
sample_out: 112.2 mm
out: 50 mm
